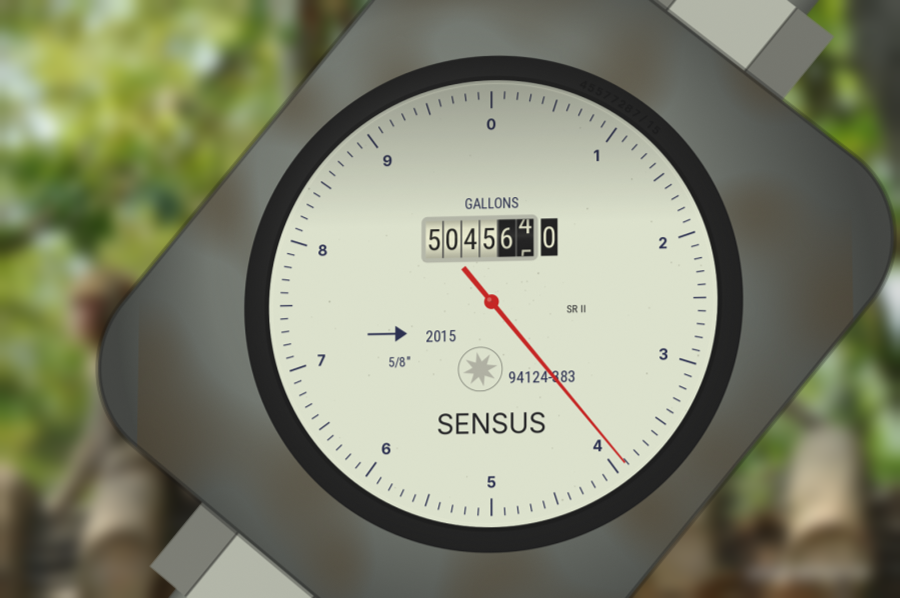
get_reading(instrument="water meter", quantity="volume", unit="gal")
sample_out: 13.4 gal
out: 5045643.9 gal
